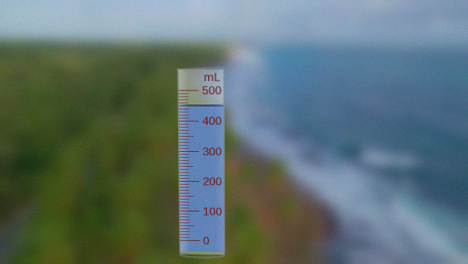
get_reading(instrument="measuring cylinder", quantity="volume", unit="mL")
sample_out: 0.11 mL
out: 450 mL
